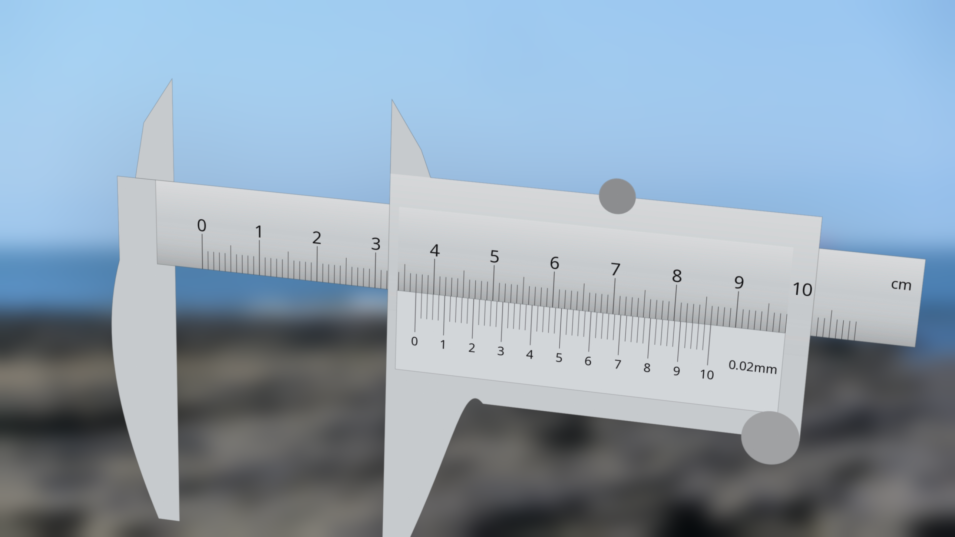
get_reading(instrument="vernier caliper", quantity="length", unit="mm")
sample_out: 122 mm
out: 37.0 mm
